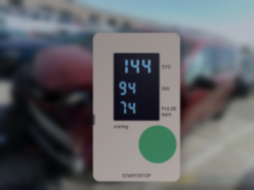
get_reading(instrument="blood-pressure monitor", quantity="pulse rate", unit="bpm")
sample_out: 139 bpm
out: 74 bpm
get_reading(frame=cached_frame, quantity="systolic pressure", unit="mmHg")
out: 144 mmHg
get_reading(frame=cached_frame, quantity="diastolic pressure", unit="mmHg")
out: 94 mmHg
